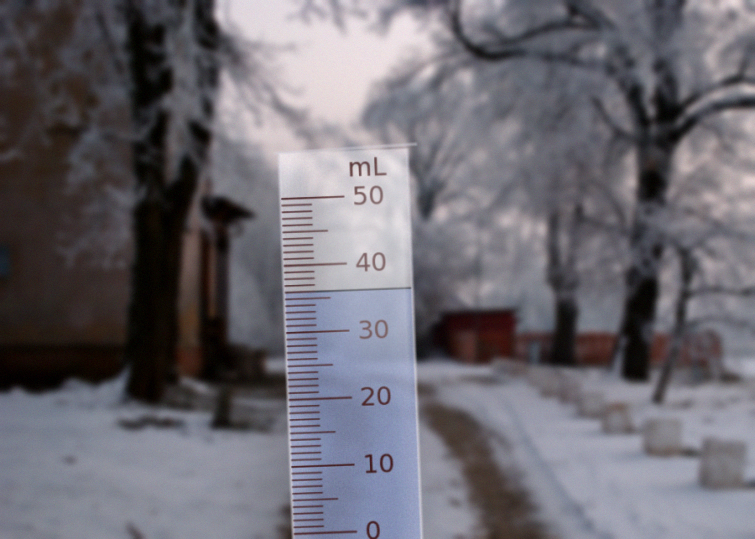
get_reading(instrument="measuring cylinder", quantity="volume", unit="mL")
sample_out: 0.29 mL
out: 36 mL
